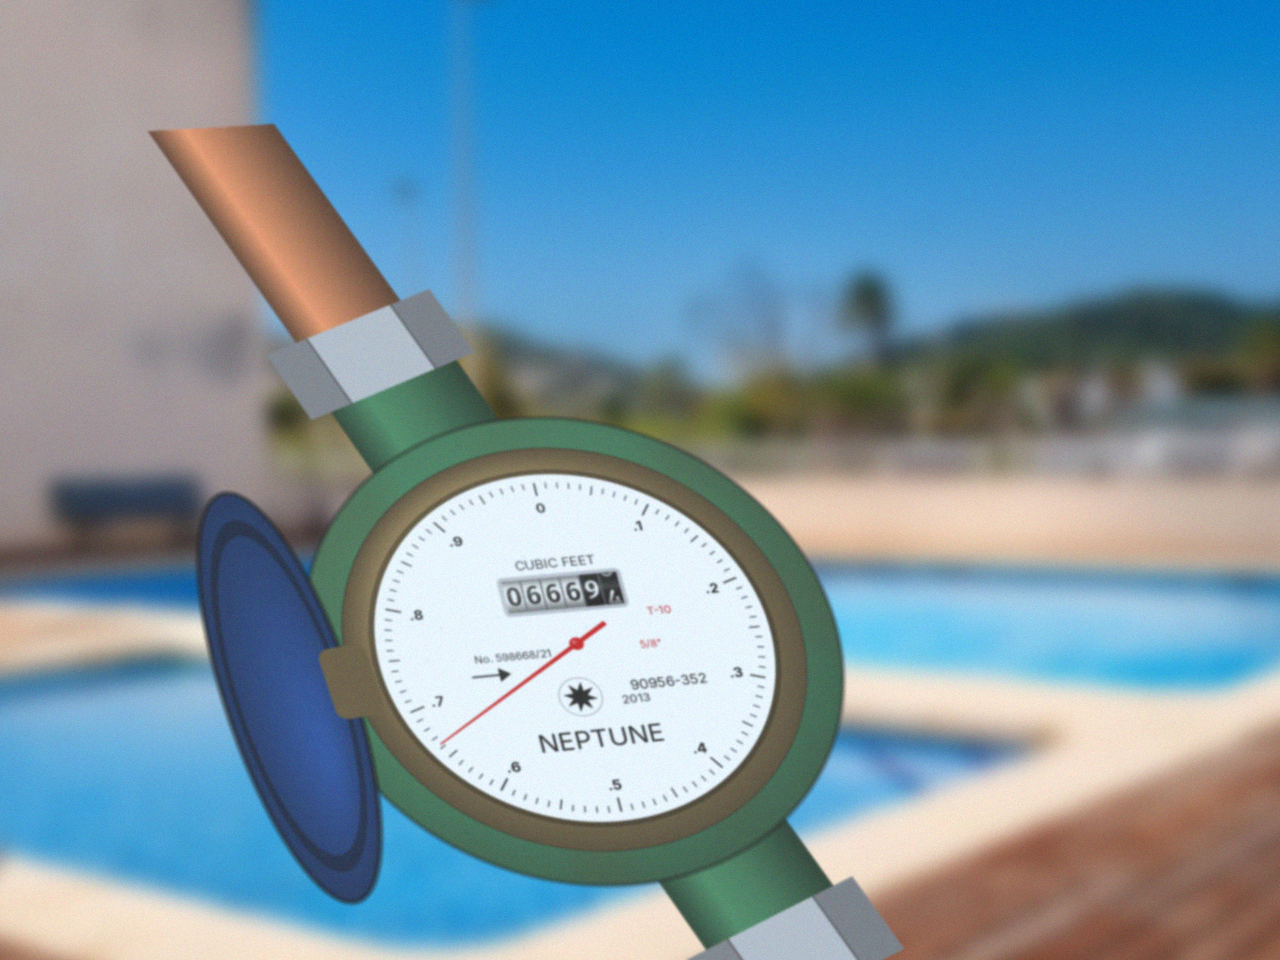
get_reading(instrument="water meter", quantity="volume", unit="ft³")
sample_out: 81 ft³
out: 66693.66 ft³
